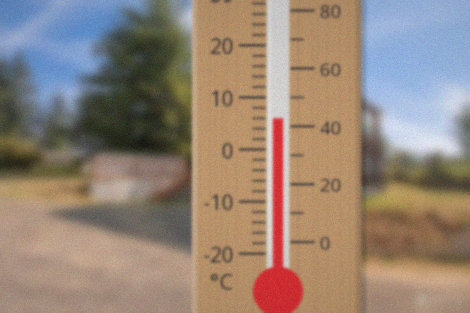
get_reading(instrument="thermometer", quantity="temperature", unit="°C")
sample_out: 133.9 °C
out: 6 °C
